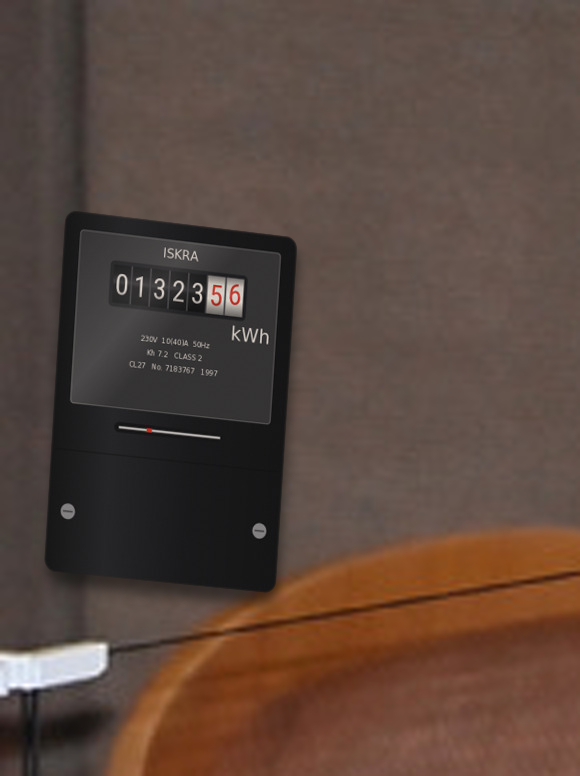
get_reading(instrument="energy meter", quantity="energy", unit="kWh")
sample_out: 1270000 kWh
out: 1323.56 kWh
